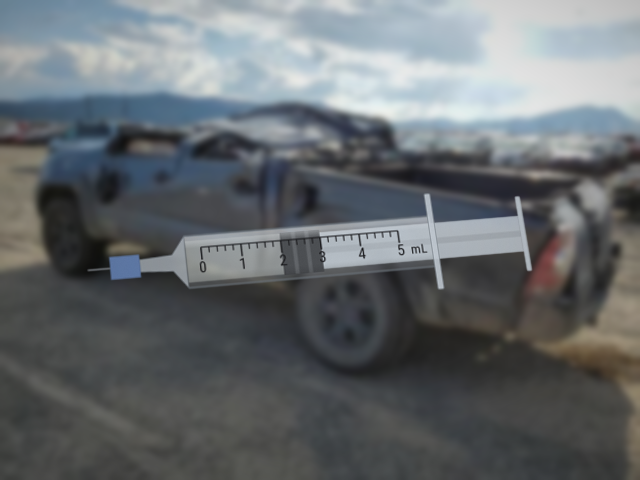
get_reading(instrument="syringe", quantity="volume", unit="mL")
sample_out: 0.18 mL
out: 2 mL
